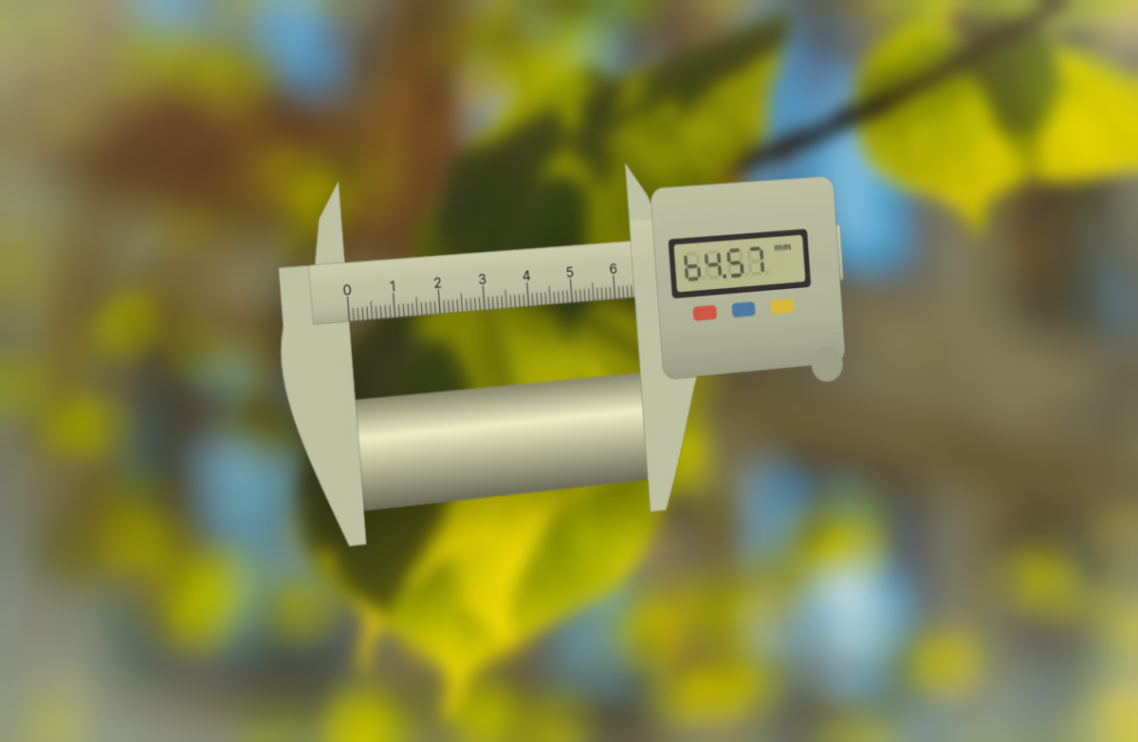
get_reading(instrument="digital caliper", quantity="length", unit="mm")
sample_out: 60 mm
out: 64.57 mm
